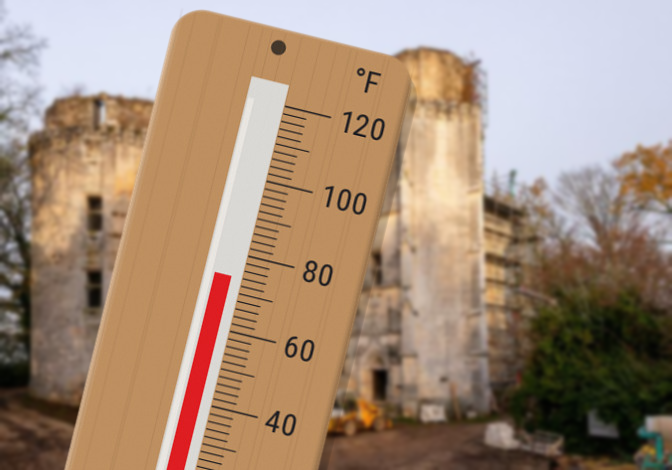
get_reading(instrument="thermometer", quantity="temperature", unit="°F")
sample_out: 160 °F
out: 74 °F
